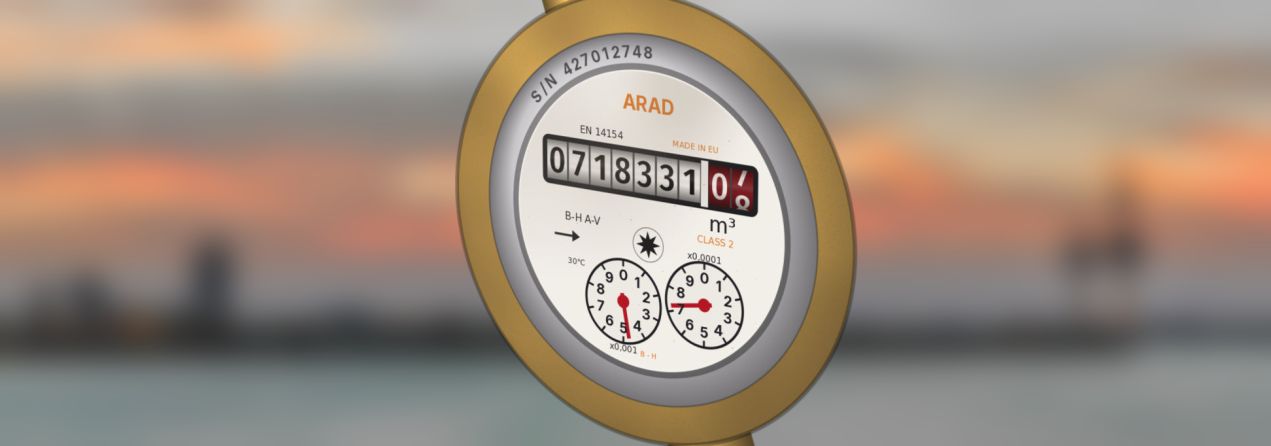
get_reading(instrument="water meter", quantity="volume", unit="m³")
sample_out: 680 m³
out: 718331.0747 m³
